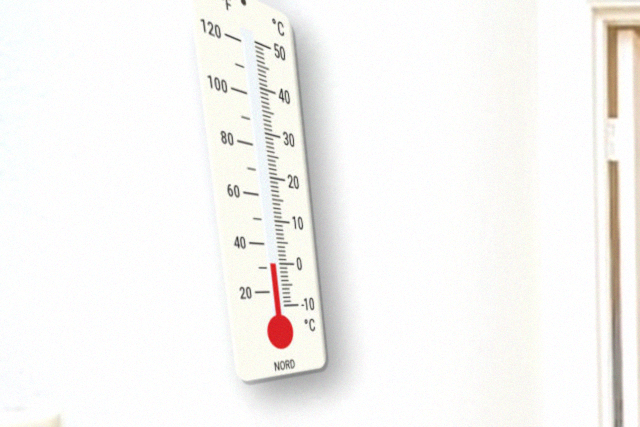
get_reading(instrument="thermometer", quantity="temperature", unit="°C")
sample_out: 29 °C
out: 0 °C
